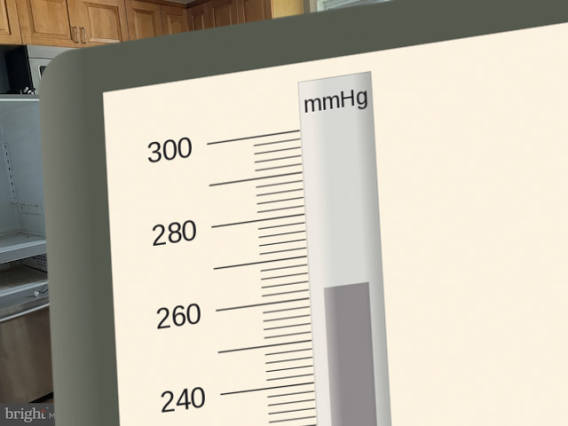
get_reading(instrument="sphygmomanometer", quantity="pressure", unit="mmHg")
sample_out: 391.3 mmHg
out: 262 mmHg
